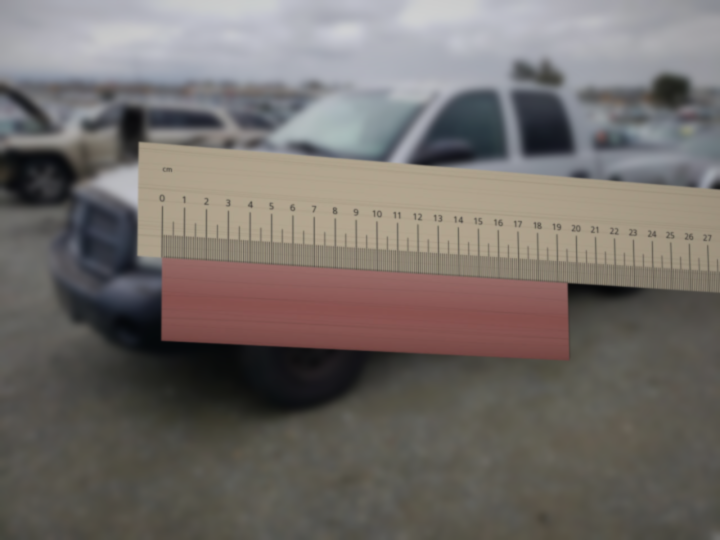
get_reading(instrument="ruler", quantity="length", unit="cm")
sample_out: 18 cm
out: 19.5 cm
